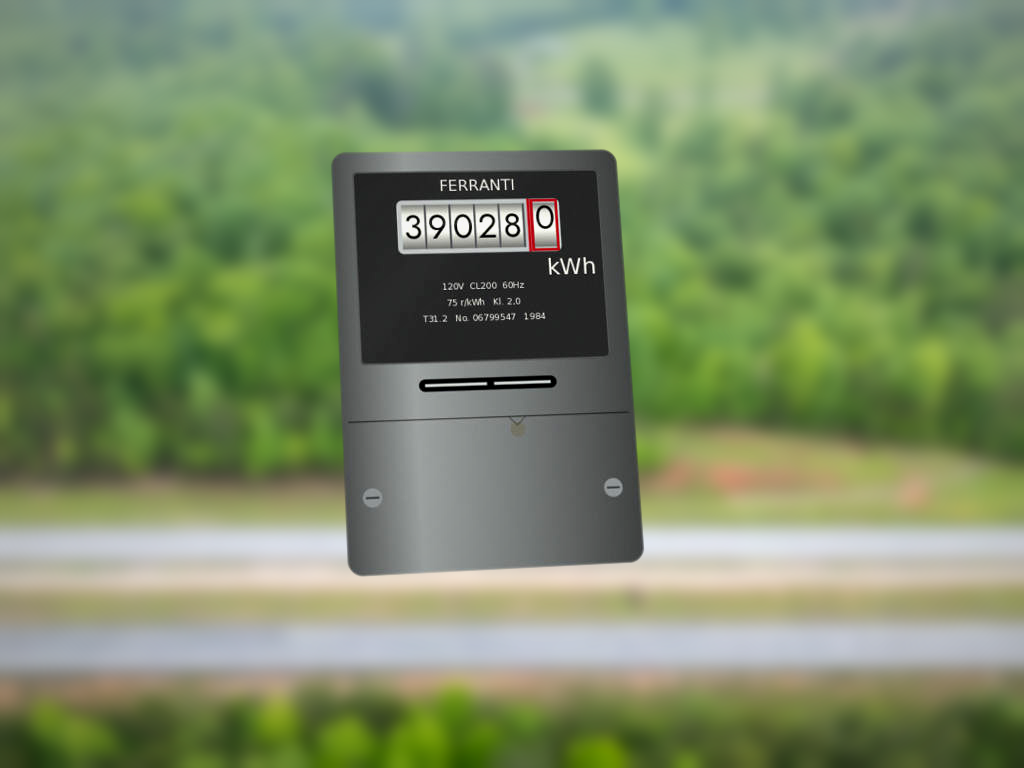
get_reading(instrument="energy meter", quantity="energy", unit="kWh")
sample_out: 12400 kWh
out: 39028.0 kWh
